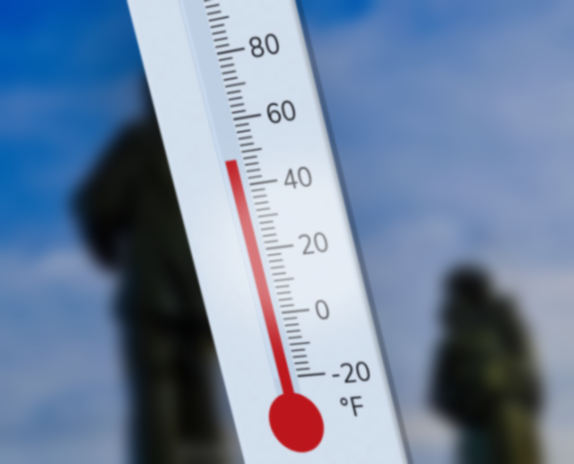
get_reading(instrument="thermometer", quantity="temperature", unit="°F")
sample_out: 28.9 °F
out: 48 °F
